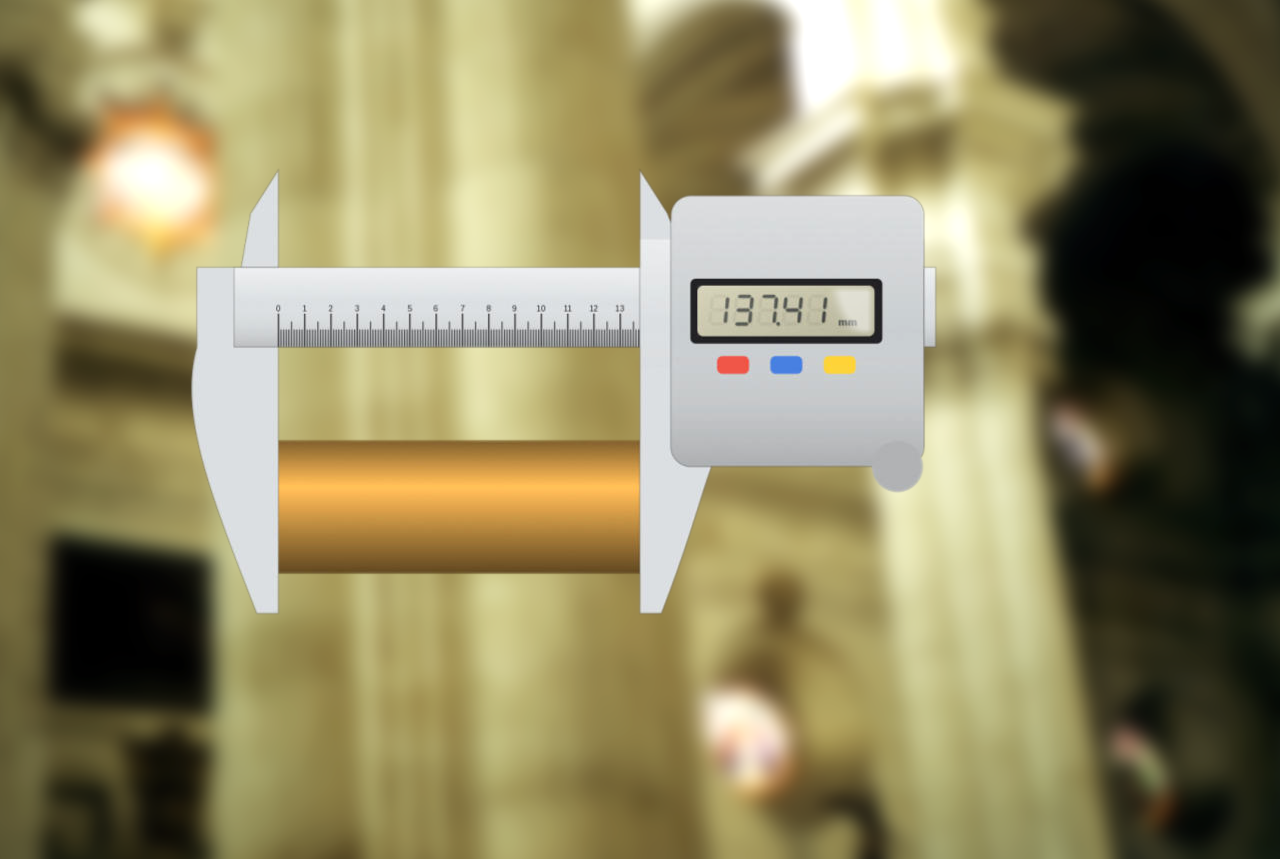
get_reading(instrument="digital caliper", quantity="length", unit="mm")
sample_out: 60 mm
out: 137.41 mm
